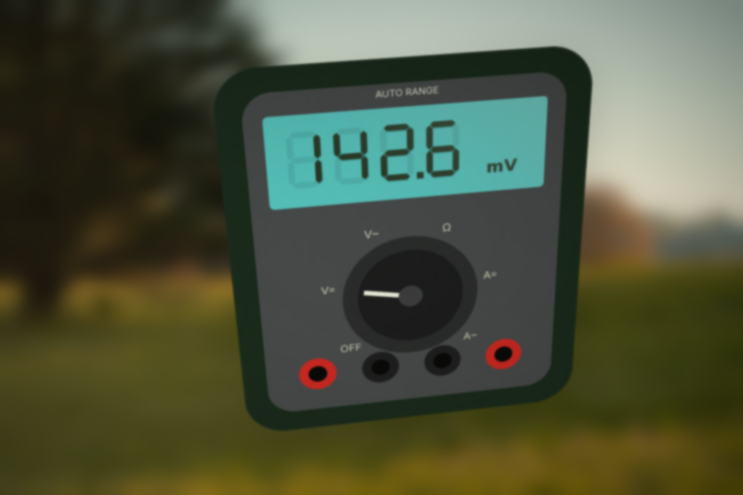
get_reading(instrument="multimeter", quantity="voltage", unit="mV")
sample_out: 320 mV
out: 142.6 mV
